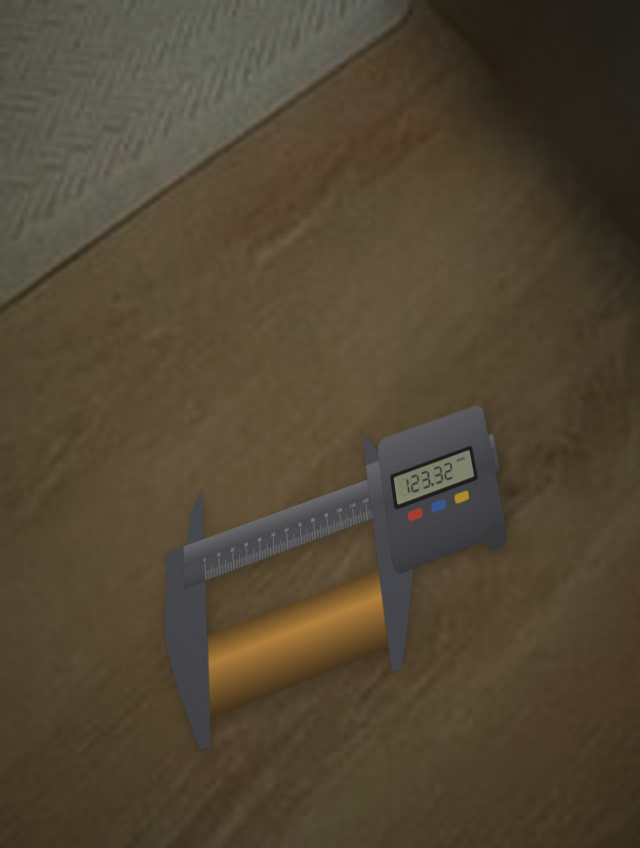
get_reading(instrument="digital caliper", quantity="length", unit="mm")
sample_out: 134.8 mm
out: 123.32 mm
